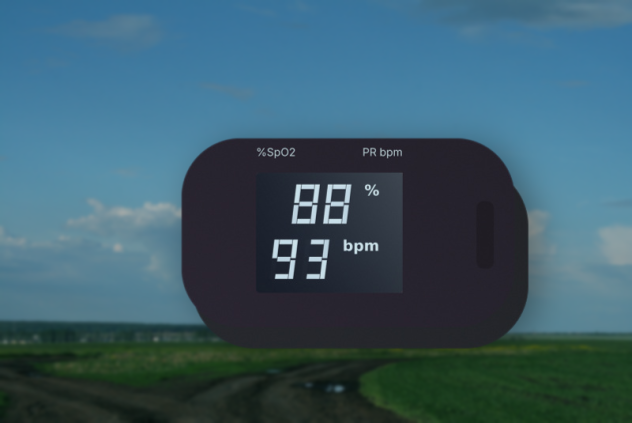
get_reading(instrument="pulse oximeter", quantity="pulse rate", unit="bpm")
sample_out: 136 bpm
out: 93 bpm
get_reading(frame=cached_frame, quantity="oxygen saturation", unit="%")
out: 88 %
